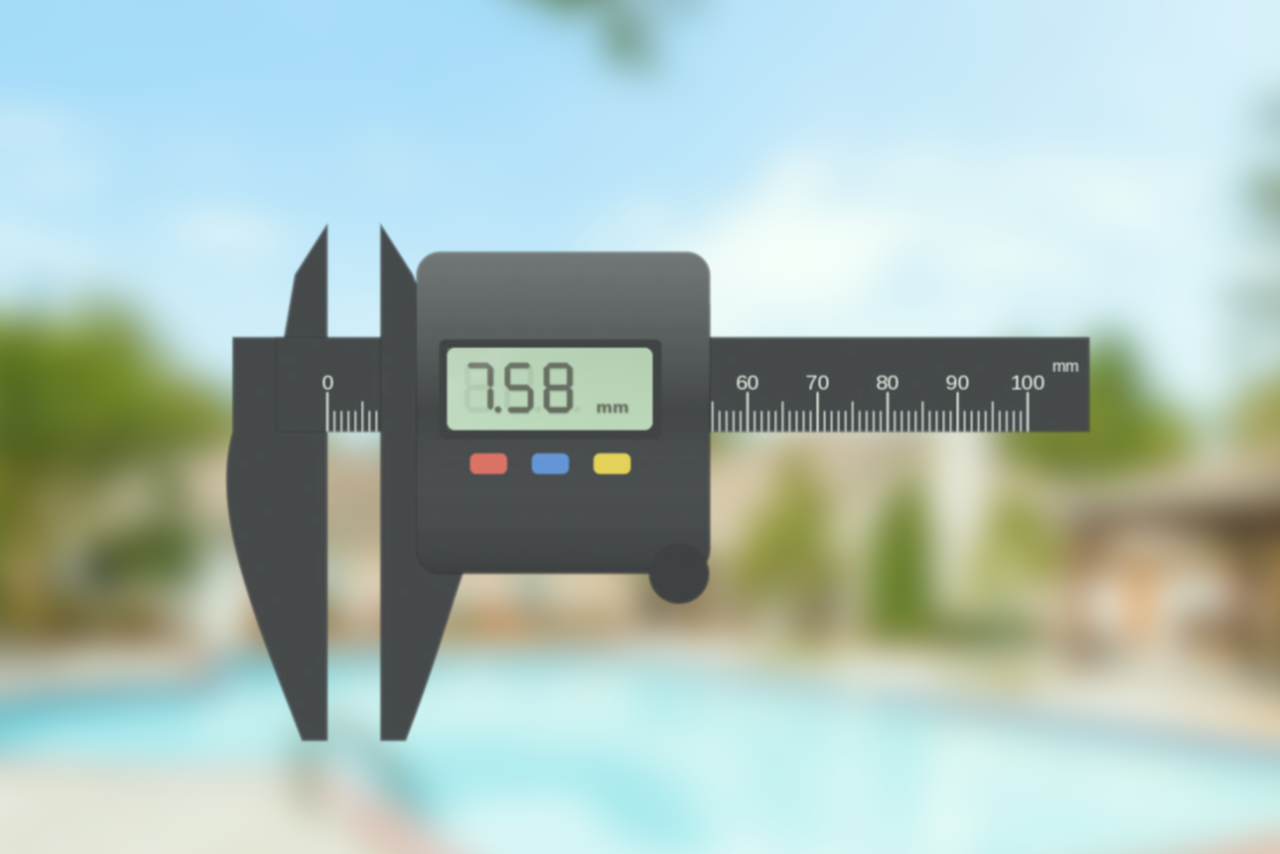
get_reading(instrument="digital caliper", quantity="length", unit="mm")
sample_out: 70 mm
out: 7.58 mm
